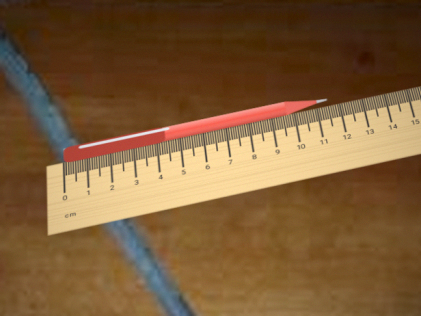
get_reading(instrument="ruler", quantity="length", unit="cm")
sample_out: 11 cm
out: 11.5 cm
